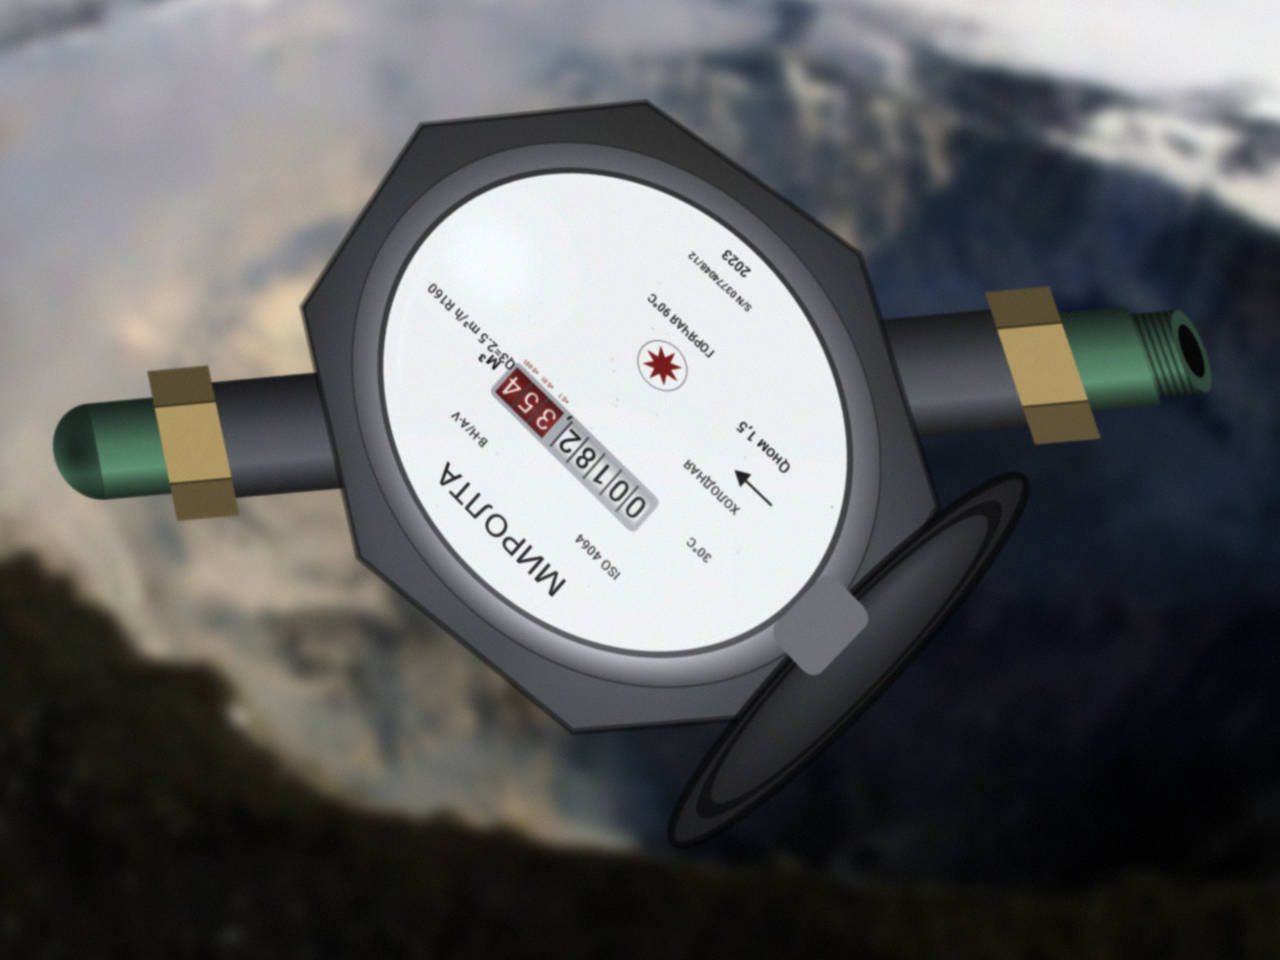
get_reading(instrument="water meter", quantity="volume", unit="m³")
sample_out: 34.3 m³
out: 182.354 m³
